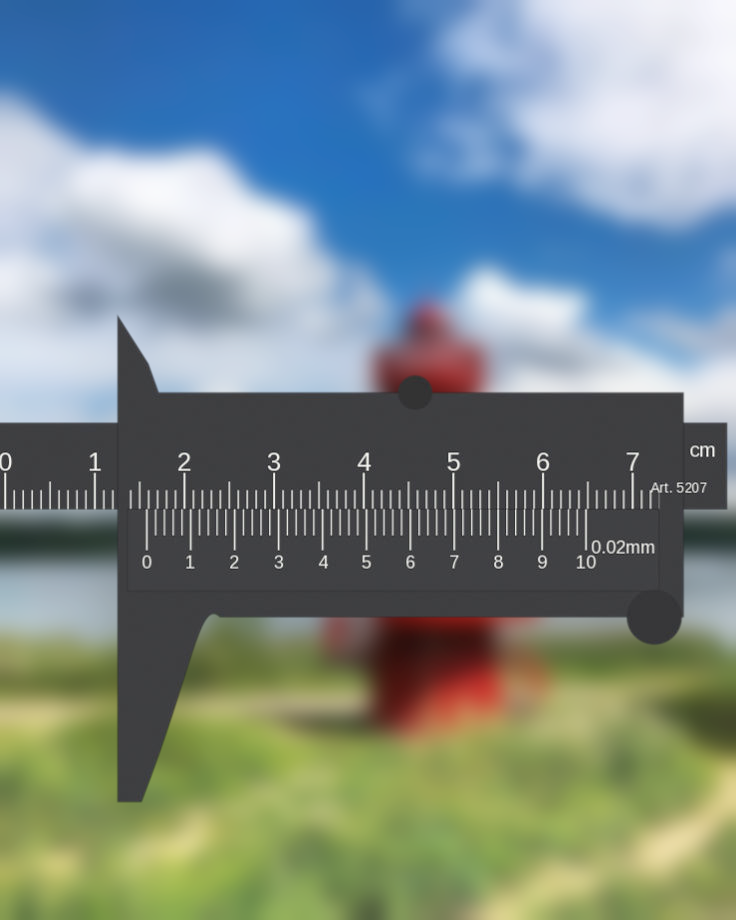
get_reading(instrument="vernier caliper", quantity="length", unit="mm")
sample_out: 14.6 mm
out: 15.8 mm
